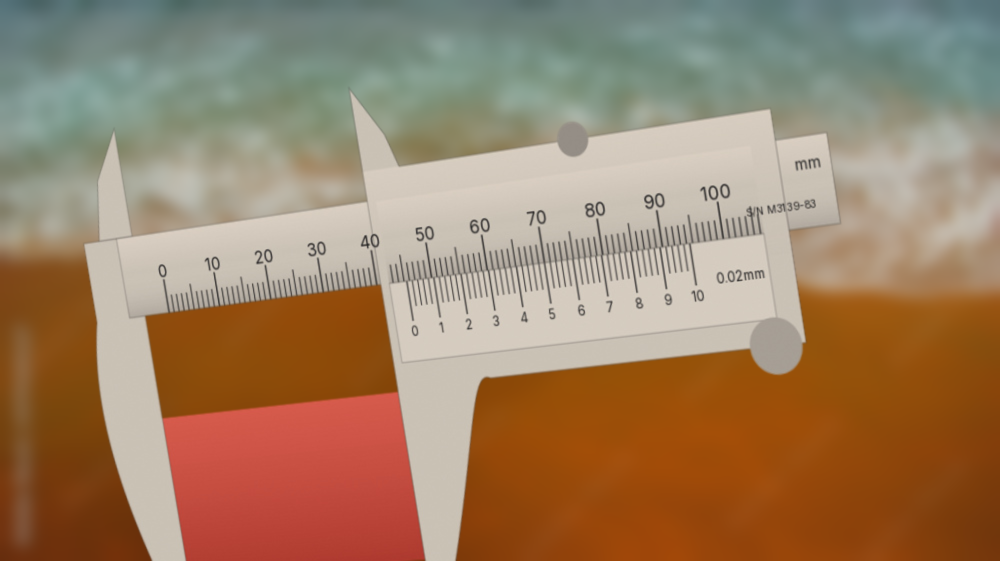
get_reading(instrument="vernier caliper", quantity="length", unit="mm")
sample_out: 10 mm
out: 45.5 mm
